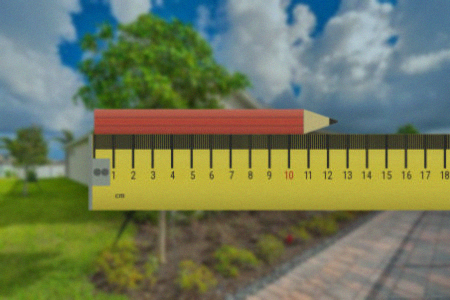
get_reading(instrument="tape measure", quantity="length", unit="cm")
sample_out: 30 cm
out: 12.5 cm
